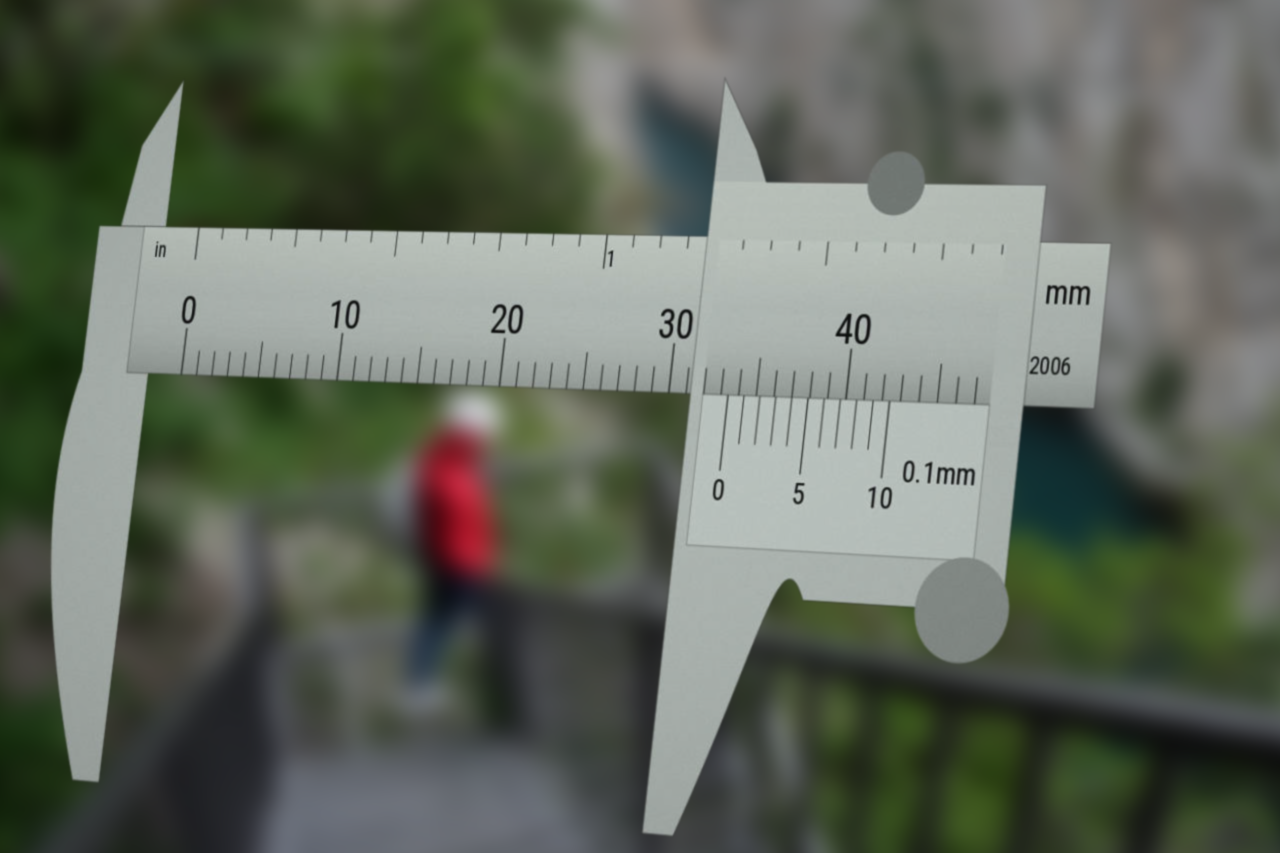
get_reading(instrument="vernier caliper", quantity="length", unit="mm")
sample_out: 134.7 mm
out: 33.4 mm
